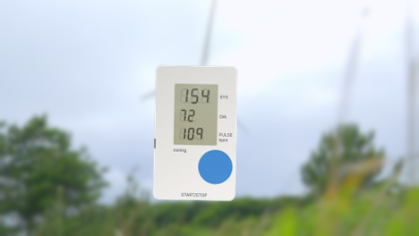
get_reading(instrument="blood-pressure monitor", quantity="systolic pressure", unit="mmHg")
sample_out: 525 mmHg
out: 154 mmHg
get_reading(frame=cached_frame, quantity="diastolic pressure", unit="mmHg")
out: 72 mmHg
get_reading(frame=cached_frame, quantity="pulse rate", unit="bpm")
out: 109 bpm
